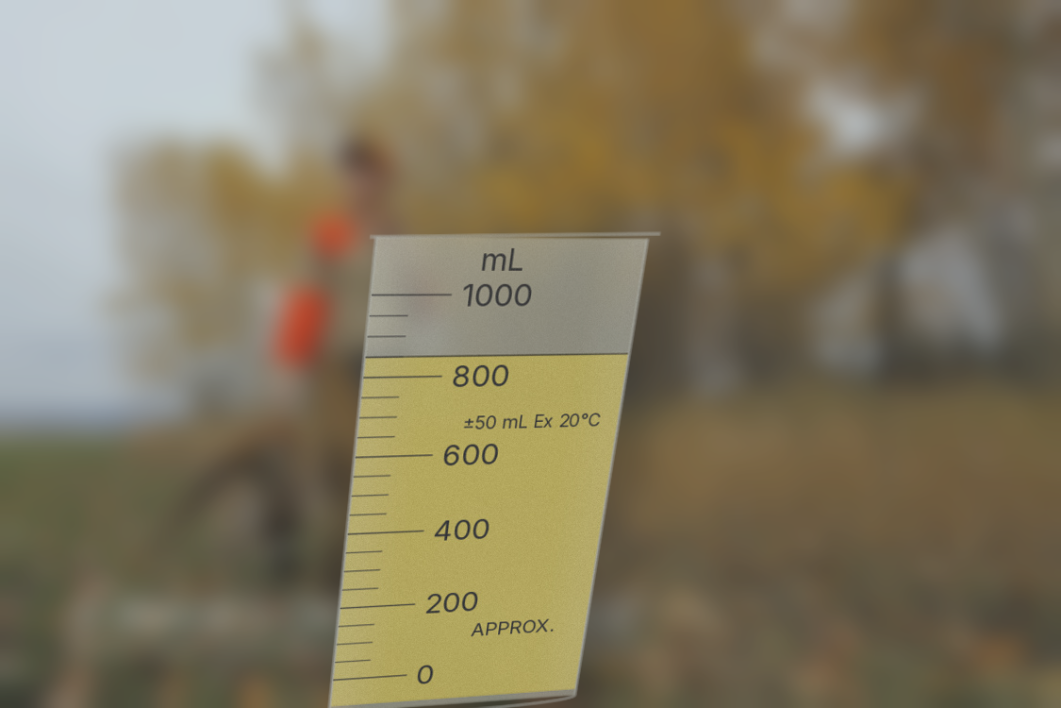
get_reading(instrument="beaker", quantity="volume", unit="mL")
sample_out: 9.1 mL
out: 850 mL
